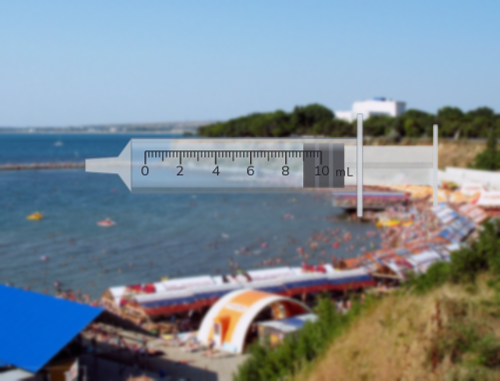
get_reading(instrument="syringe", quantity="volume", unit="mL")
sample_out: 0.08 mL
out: 9 mL
